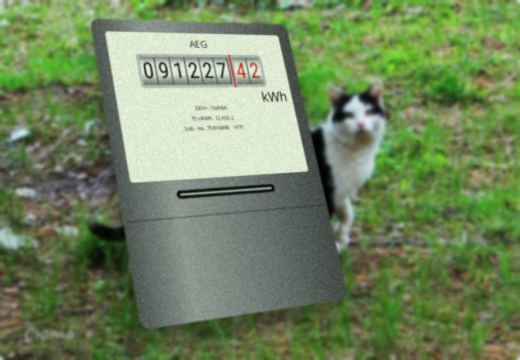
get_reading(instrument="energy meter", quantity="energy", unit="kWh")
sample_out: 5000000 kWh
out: 91227.42 kWh
